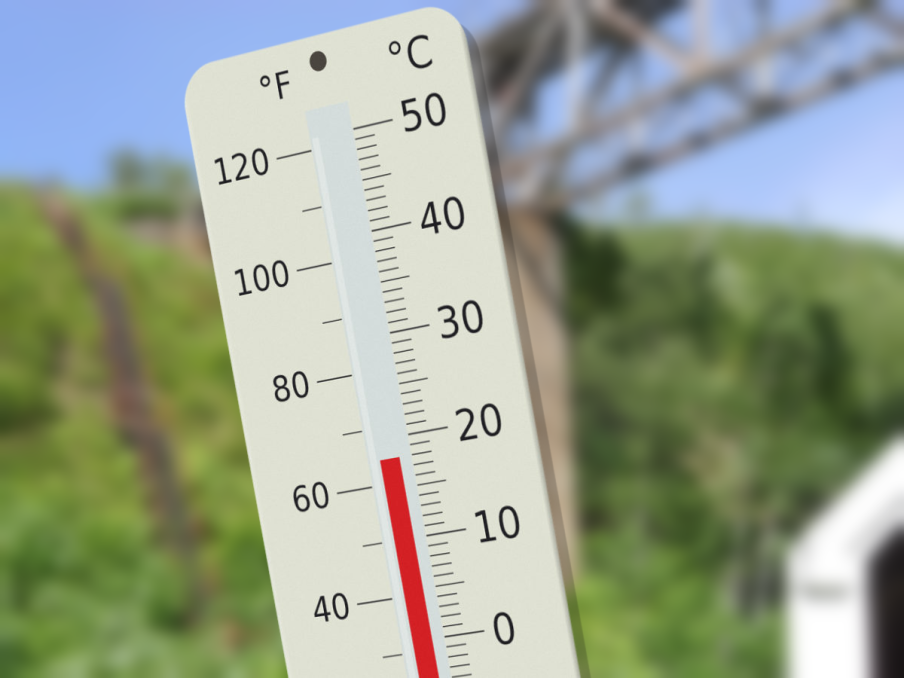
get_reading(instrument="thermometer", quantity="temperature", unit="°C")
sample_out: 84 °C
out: 18 °C
